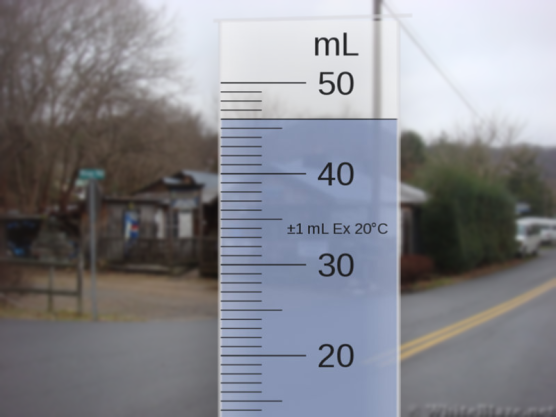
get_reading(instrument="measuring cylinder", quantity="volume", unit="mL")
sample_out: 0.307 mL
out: 46 mL
